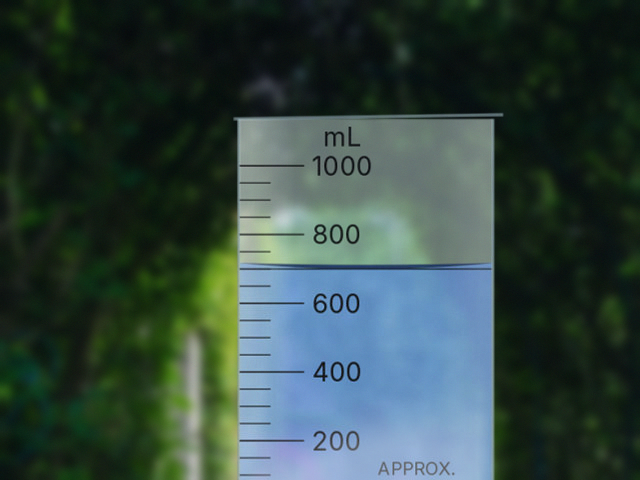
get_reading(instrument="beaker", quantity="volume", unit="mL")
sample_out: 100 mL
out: 700 mL
